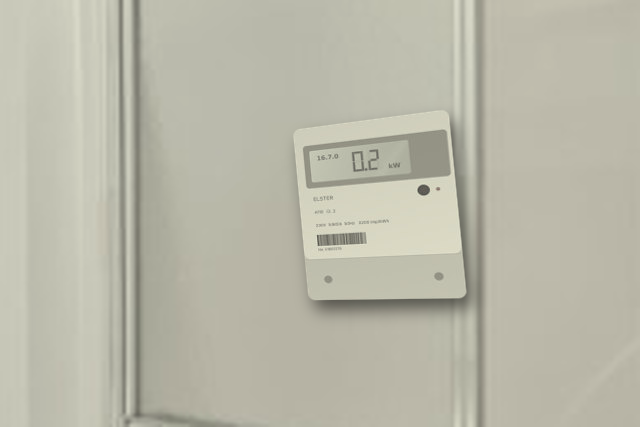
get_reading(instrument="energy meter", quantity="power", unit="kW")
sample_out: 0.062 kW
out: 0.2 kW
